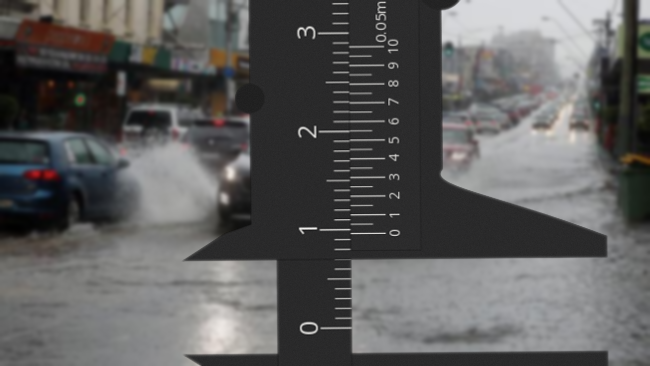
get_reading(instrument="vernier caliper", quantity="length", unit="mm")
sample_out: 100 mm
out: 9.6 mm
